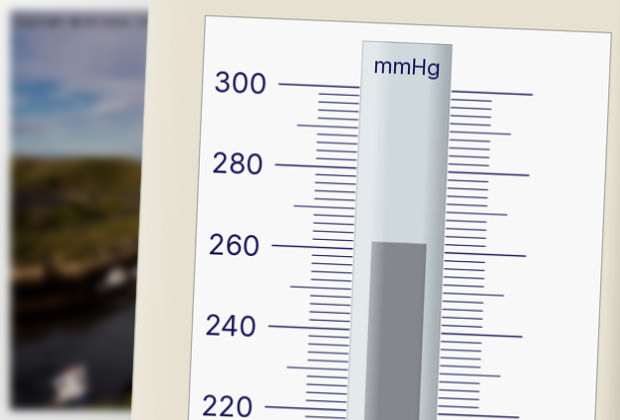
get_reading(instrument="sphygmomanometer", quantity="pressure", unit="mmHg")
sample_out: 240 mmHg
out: 262 mmHg
